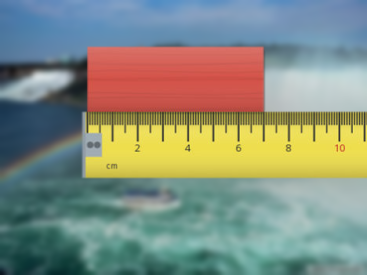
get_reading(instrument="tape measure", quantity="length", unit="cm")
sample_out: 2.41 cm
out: 7 cm
